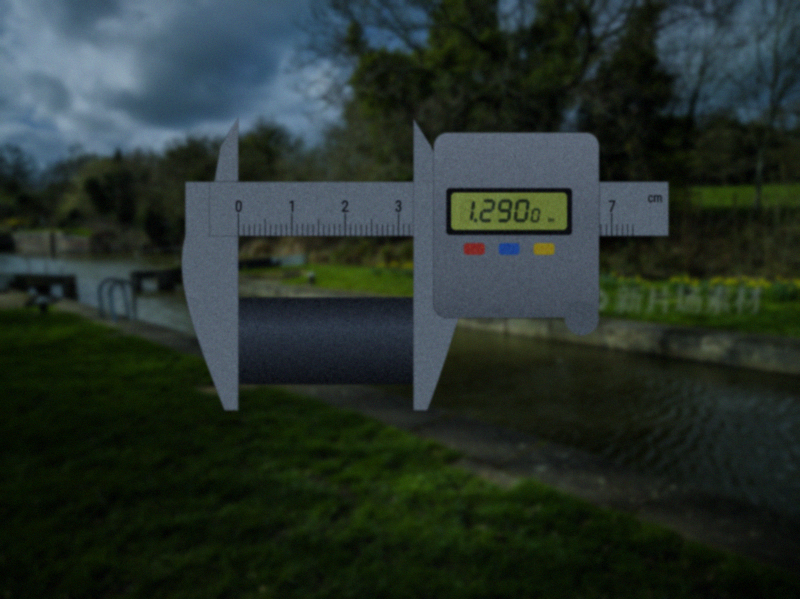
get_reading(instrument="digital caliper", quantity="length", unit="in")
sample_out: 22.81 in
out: 1.2900 in
